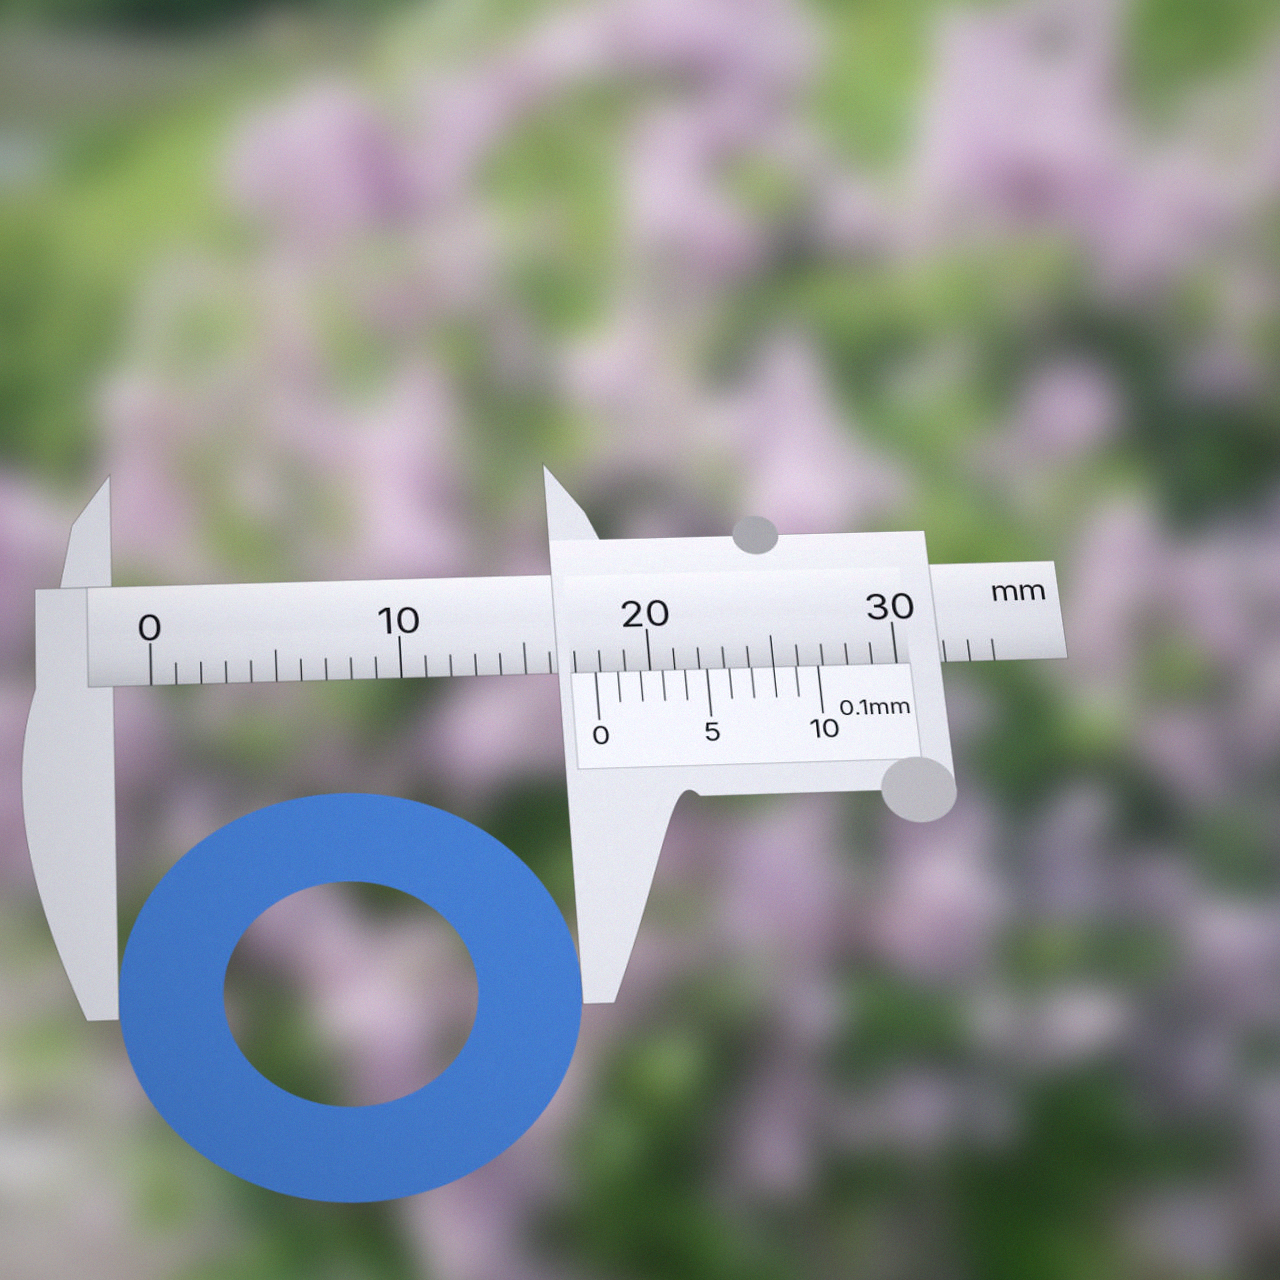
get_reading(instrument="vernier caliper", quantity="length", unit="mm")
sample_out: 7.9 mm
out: 17.8 mm
